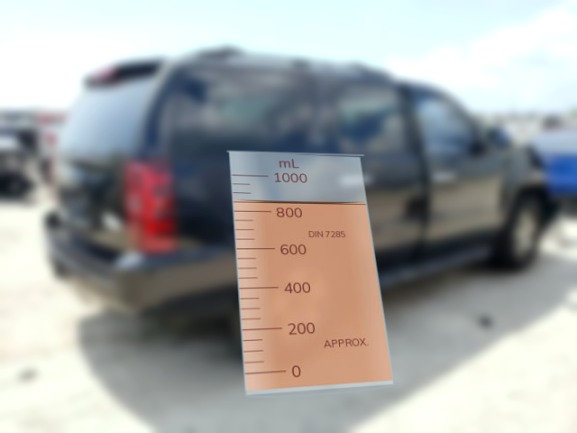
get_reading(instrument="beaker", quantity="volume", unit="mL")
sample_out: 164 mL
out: 850 mL
